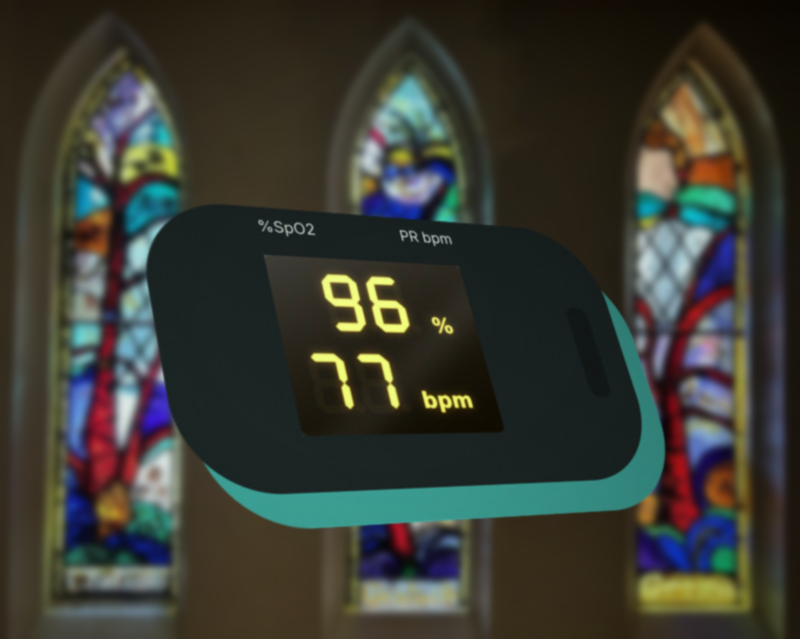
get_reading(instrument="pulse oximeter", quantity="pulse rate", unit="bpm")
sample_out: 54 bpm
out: 77 bpm
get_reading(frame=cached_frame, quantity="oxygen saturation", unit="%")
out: 96 %
